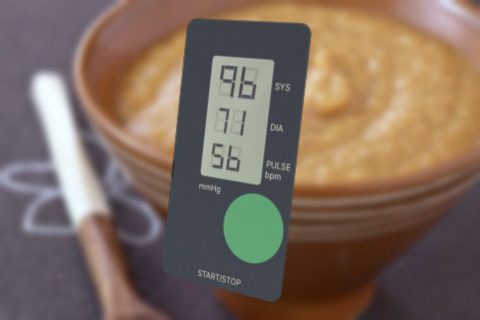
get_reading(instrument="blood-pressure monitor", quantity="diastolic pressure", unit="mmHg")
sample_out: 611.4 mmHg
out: 71 mmHg
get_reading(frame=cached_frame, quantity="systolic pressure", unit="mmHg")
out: 96 mmHg
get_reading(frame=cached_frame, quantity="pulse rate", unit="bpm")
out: 56 bpm
